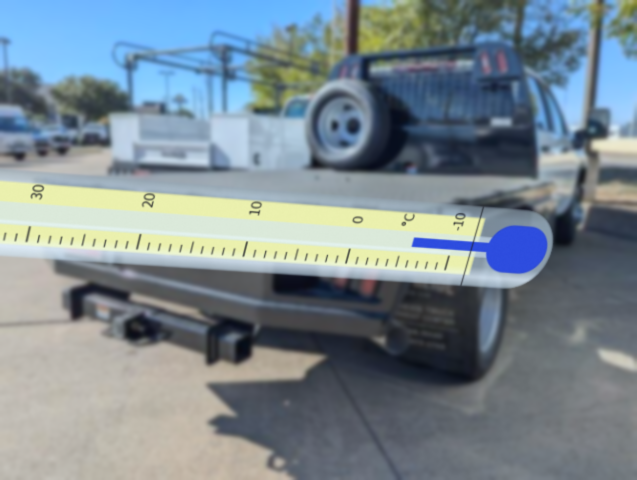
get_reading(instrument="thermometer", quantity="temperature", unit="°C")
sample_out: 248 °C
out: -6 °C
